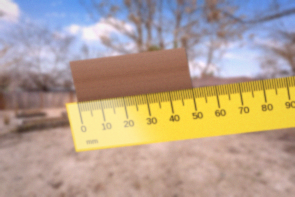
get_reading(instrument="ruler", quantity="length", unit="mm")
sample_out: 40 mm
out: 50 mm
